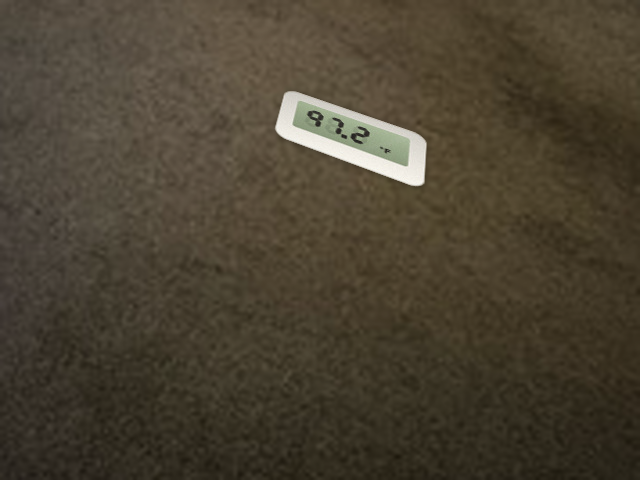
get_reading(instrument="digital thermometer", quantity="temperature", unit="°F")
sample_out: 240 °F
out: 97.2 °F
